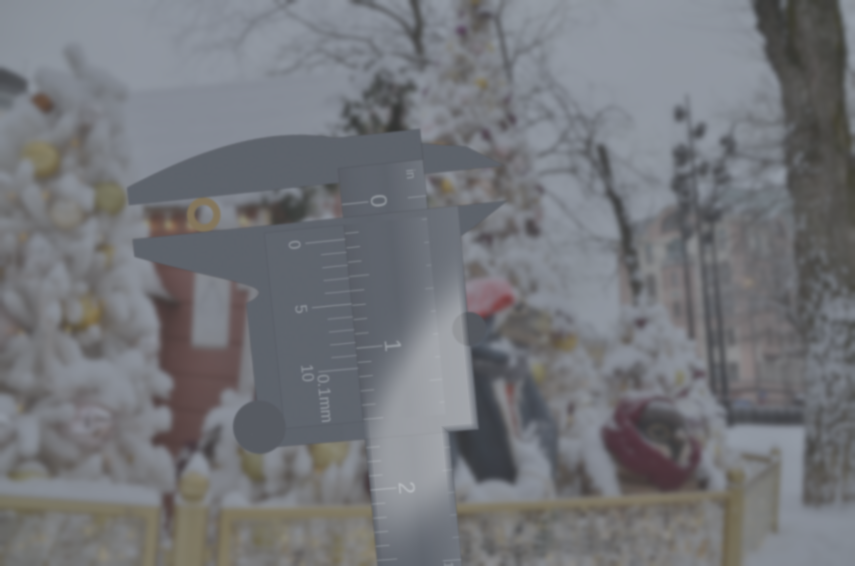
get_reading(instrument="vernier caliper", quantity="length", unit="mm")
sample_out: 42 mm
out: 2.4 mm
